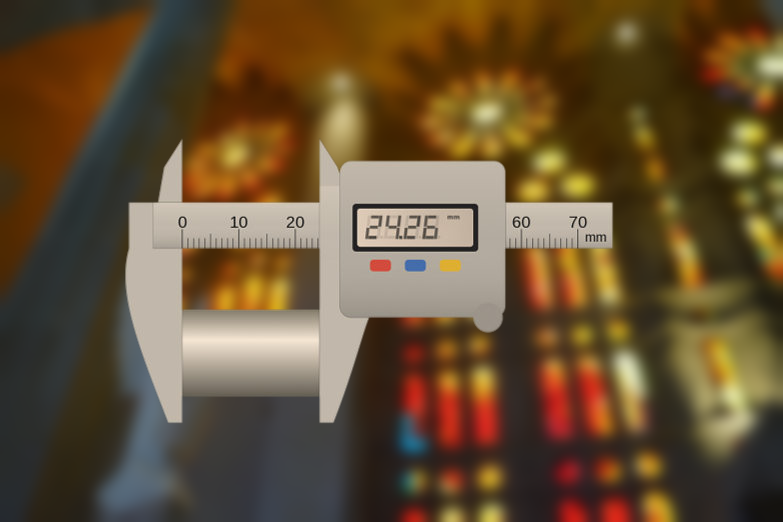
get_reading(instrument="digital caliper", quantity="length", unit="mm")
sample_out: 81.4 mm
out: 24.26 mm
